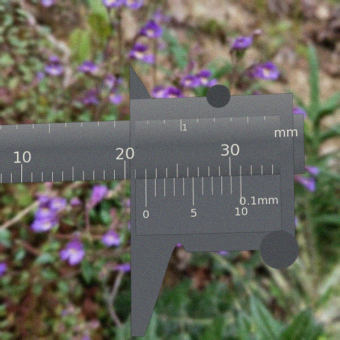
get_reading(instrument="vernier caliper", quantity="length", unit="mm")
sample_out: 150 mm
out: 22.0 mm
